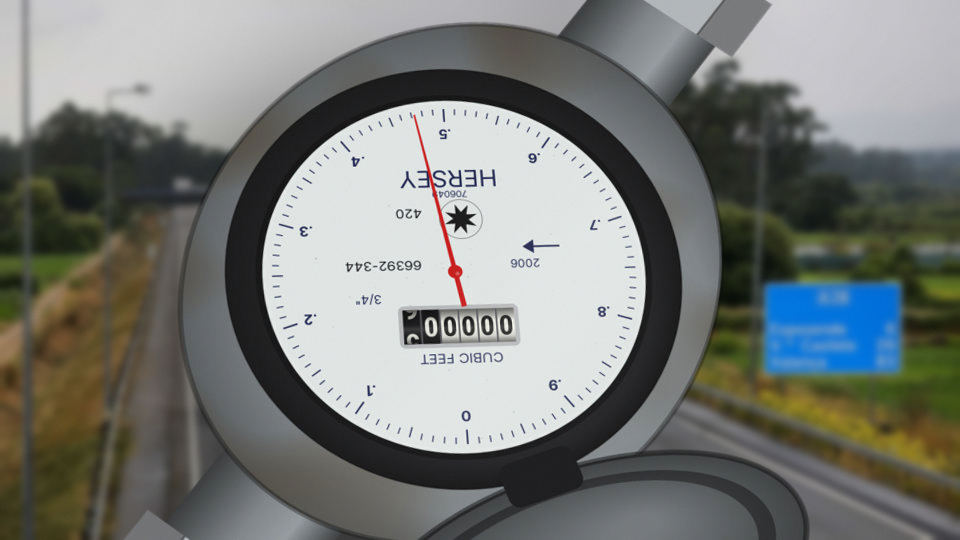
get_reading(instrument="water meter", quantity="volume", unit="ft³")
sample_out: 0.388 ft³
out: 5.47 ft³
